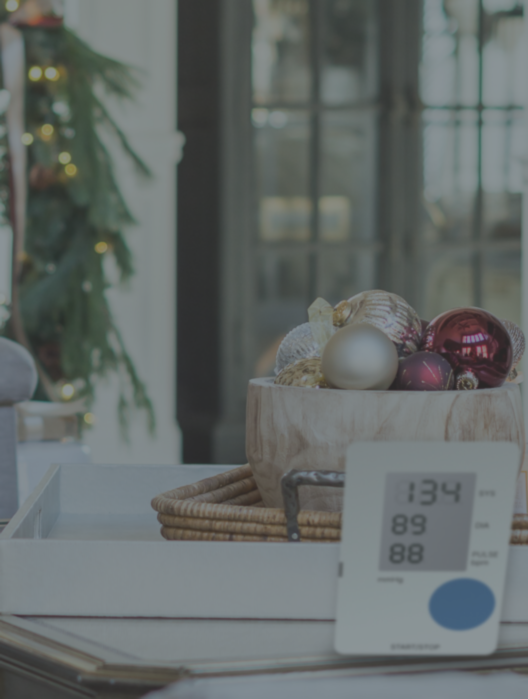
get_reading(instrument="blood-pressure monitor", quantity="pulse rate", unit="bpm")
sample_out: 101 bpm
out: 88 bpm
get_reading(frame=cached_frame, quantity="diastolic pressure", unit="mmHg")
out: 89 mmHg
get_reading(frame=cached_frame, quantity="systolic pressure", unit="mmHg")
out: 134 mmHg
